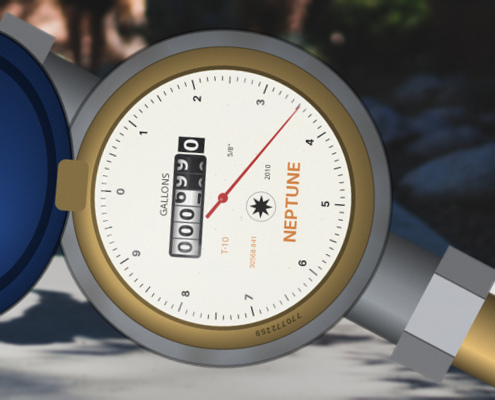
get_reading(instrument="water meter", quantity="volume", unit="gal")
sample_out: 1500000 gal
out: 6993.5 gal
